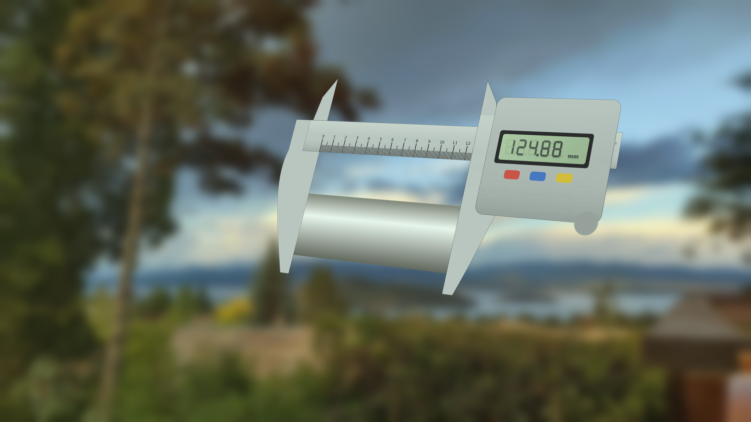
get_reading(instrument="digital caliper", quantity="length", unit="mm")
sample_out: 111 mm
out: 124.88 mm
